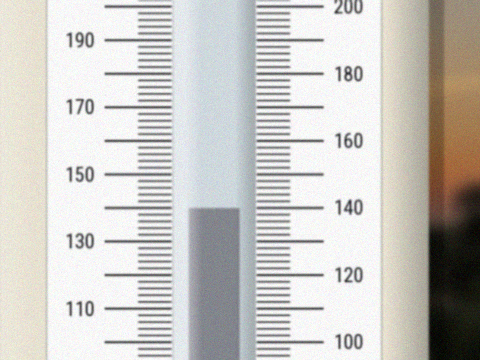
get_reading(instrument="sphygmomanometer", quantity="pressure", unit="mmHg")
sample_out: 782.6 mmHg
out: 140 mmHg
